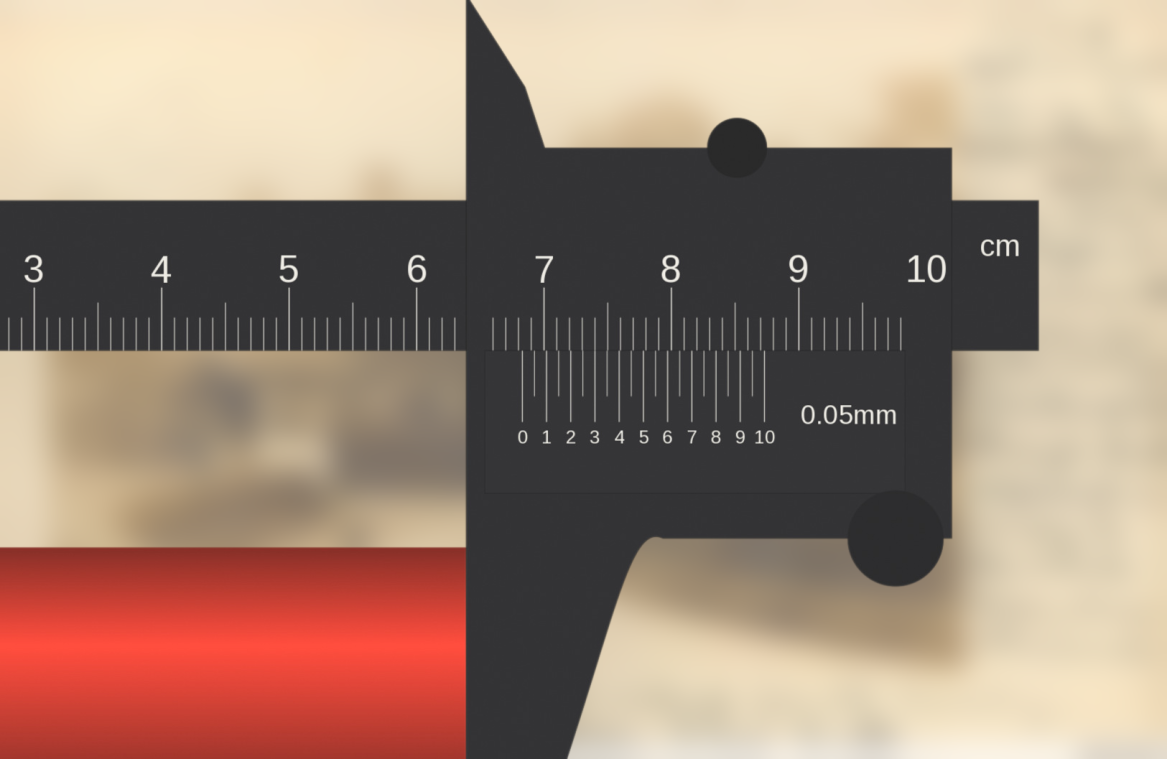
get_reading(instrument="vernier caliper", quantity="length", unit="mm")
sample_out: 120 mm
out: 68.3 mm
